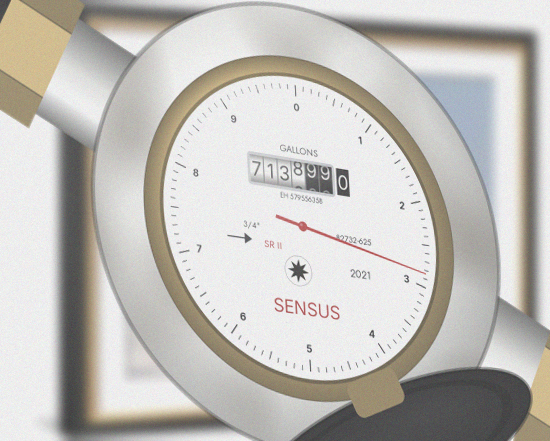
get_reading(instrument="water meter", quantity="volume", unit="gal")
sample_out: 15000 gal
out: 7138992.8 gal
